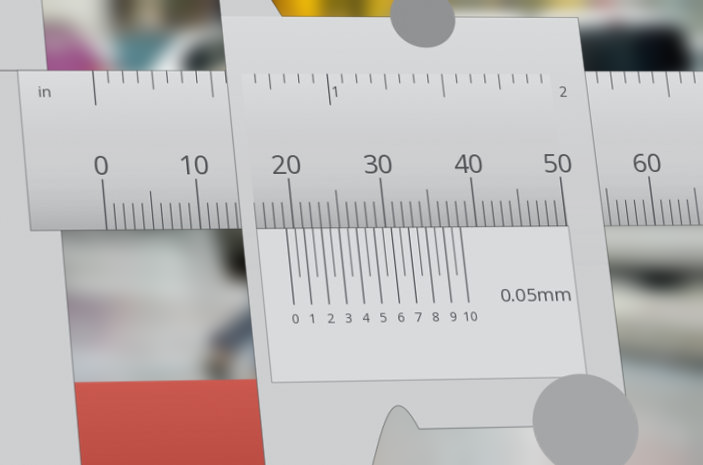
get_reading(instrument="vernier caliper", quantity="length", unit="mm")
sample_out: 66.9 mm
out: 19.2 mm
